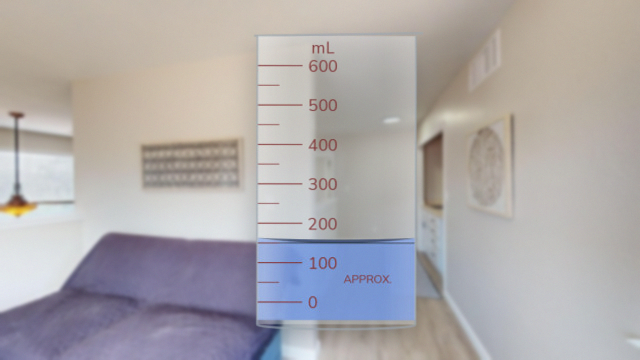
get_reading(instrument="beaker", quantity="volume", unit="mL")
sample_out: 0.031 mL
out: 150 mL
